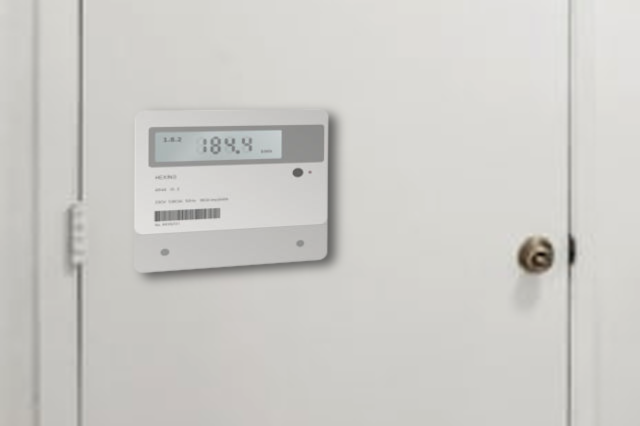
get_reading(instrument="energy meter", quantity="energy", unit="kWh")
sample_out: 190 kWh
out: 184.4 kWh
